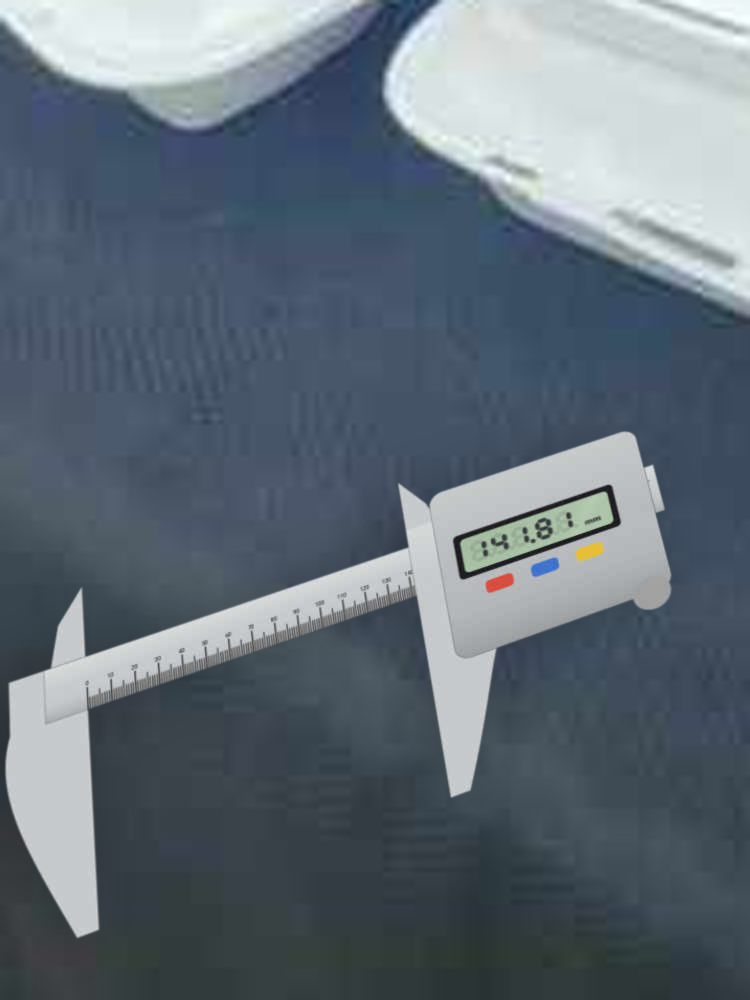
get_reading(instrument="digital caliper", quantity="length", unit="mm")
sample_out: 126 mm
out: 141.81 mm
